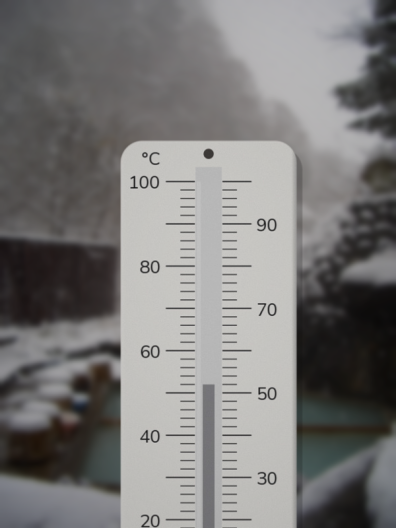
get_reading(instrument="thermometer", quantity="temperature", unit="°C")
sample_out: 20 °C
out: 52 °C
